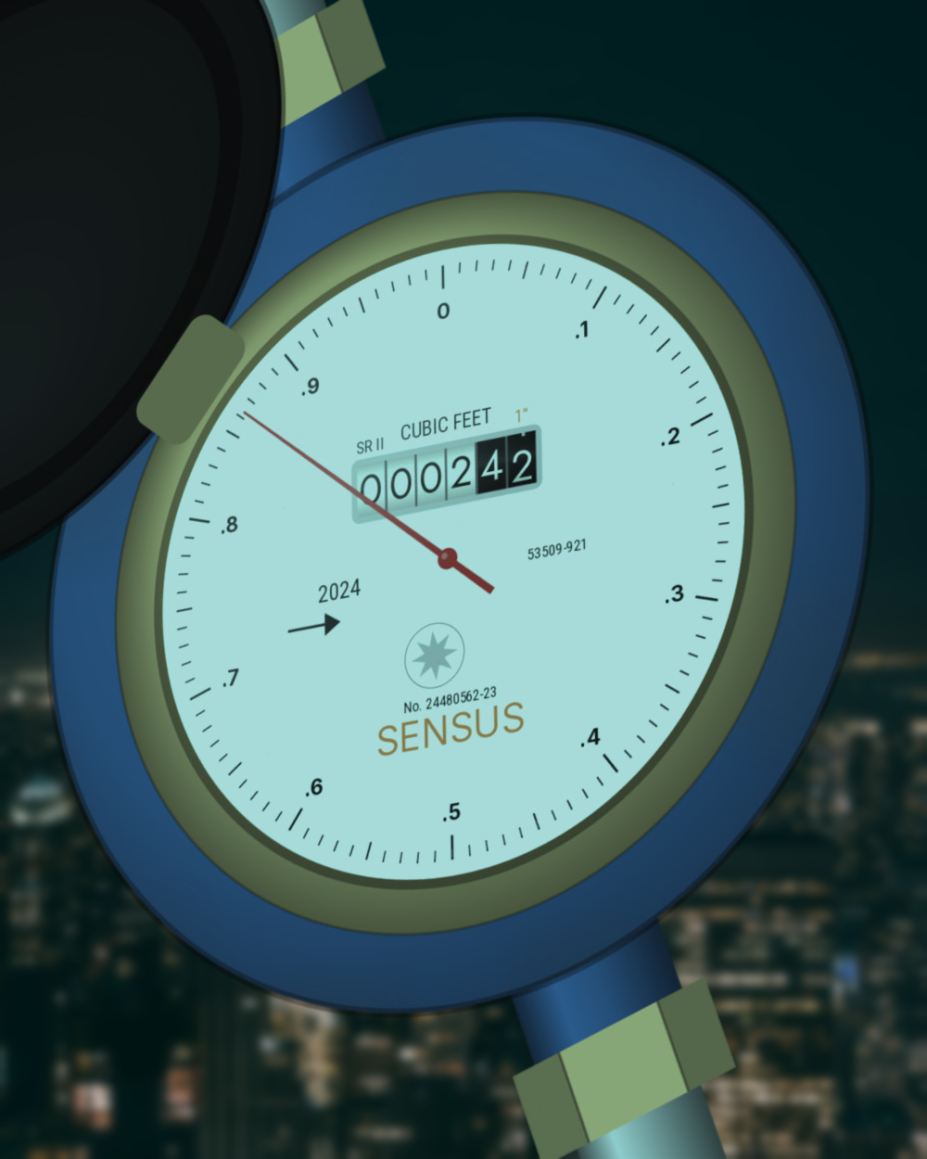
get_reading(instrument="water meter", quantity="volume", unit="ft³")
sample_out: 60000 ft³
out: 241.86 ft³
